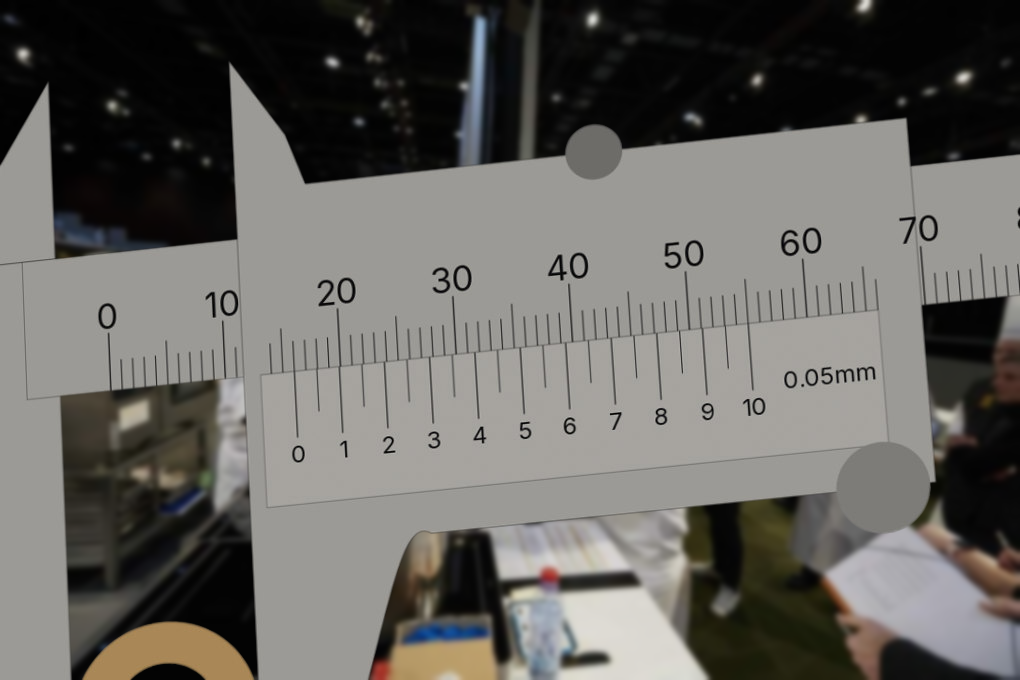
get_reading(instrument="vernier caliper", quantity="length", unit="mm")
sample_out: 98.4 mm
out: 16.0 mm
